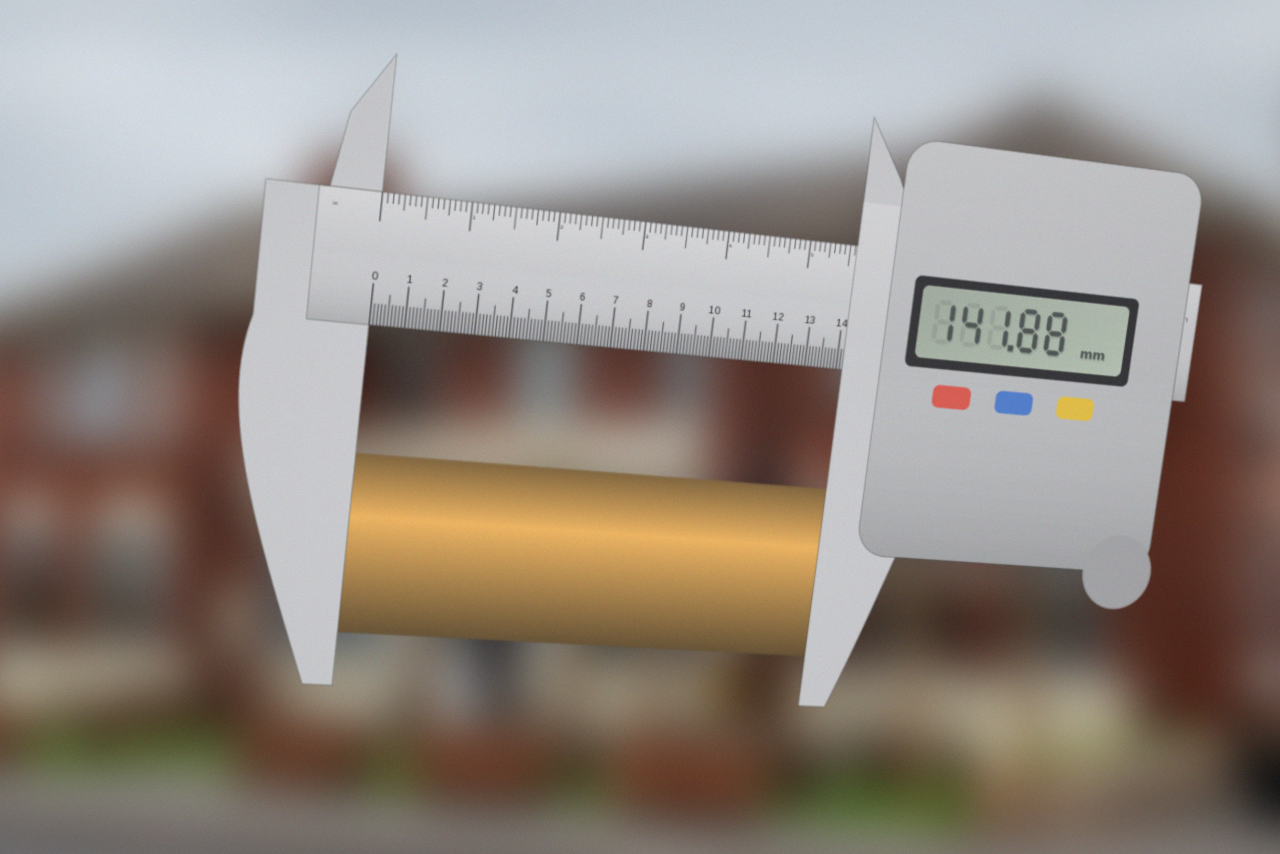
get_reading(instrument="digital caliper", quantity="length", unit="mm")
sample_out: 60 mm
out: 141.88 mm
